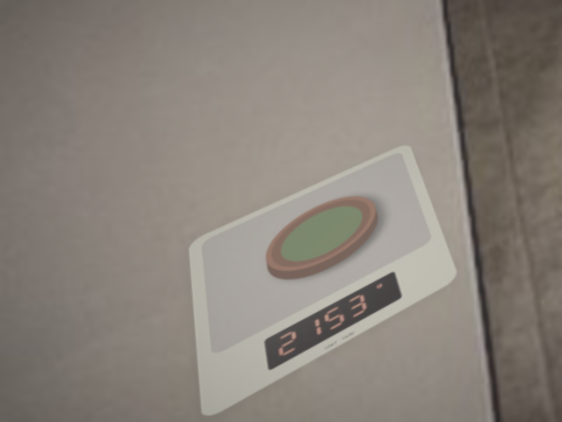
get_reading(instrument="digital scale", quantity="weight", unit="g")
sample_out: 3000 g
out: 2153 g
